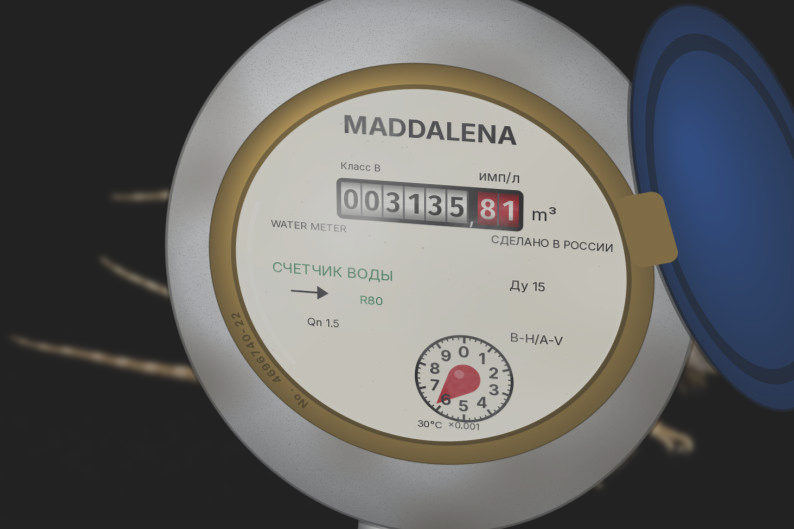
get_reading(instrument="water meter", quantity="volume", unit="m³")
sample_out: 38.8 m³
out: 3135.816 m³
